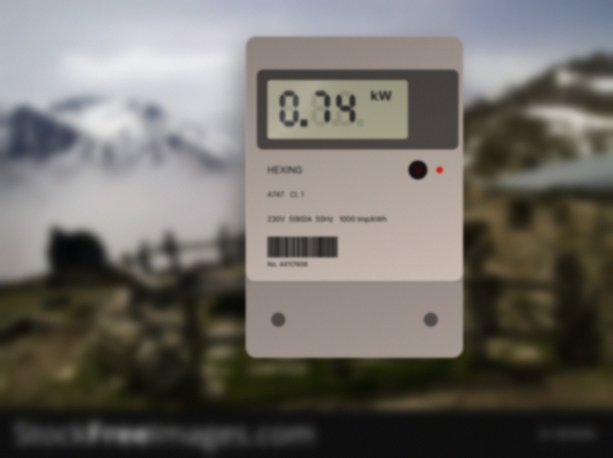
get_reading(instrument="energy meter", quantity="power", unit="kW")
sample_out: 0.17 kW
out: 0.74 kW
